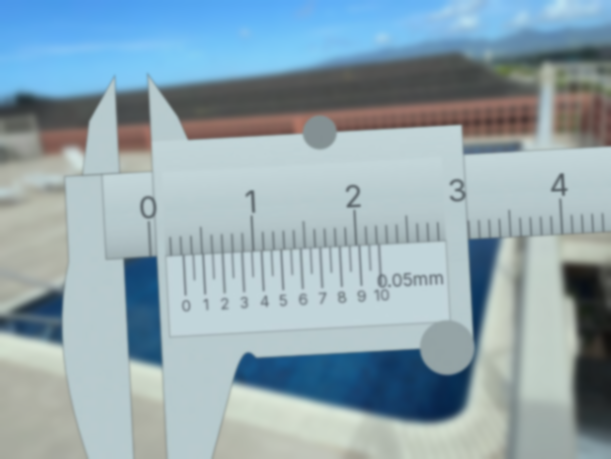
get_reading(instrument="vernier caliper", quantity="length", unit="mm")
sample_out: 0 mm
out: 3.2 mm
